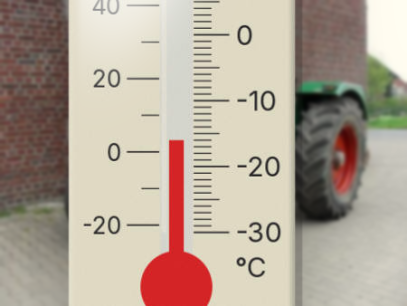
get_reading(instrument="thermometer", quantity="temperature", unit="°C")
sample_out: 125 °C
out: -16 °C
